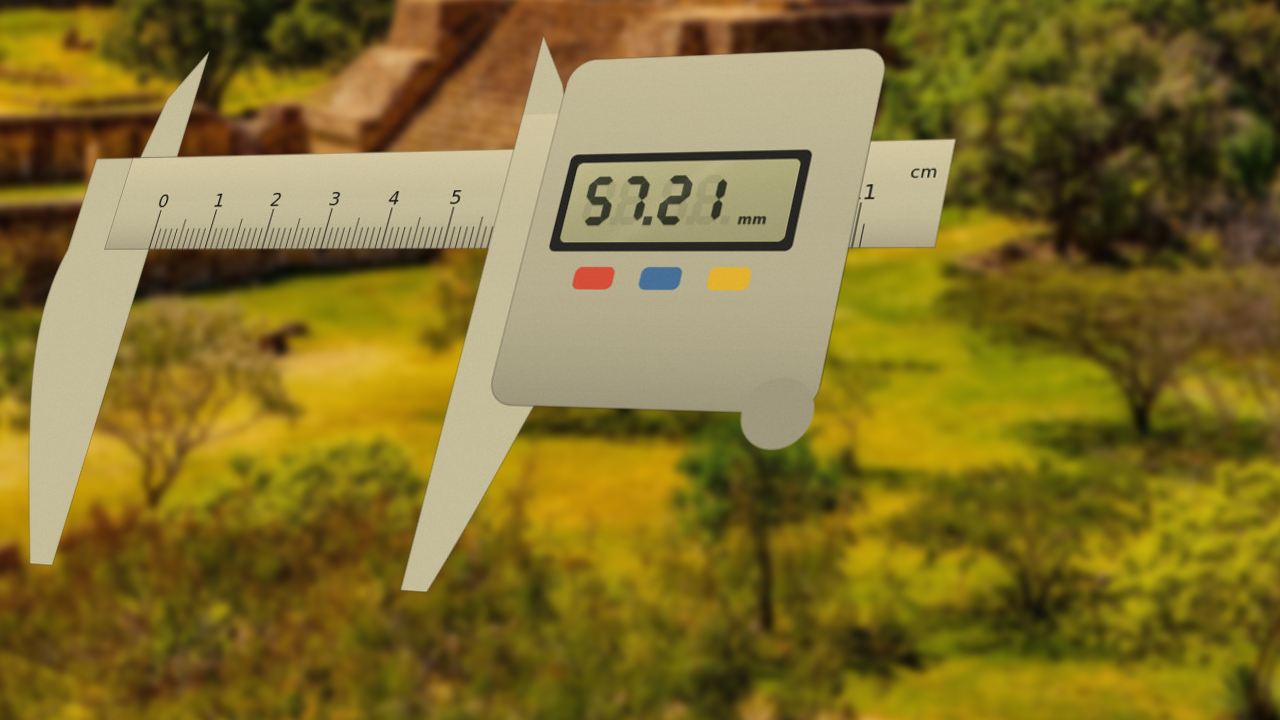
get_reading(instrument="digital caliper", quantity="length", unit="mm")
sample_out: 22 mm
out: 57.21 mm
